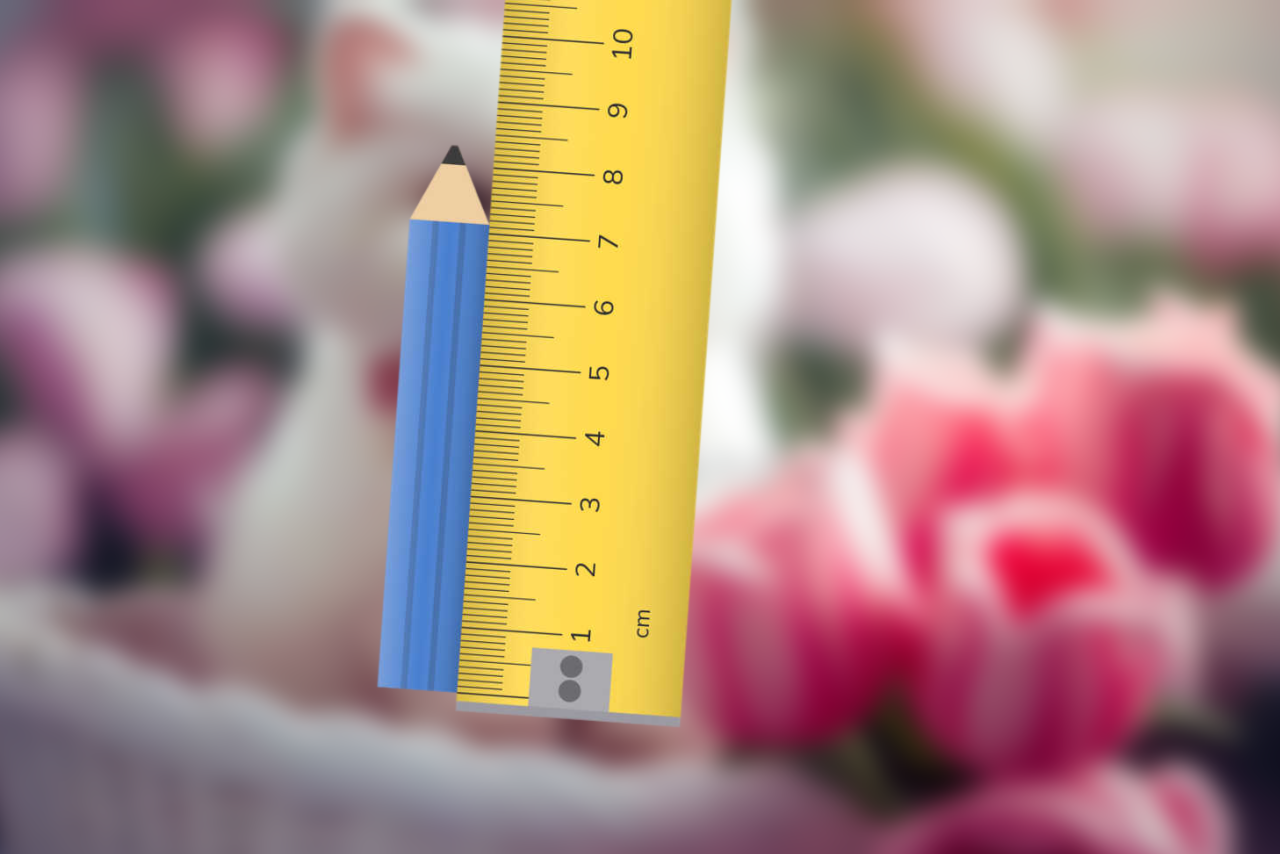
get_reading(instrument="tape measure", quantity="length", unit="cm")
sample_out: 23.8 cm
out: 8.3 cm
